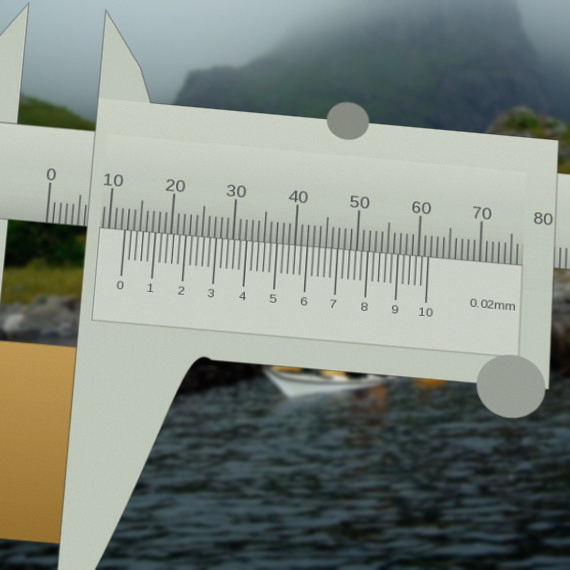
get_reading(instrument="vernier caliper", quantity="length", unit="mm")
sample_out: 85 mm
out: 12.6 mm
